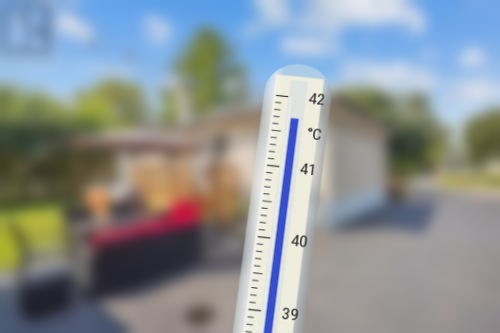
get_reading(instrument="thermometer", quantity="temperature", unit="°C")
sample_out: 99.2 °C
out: 41.7 °C
